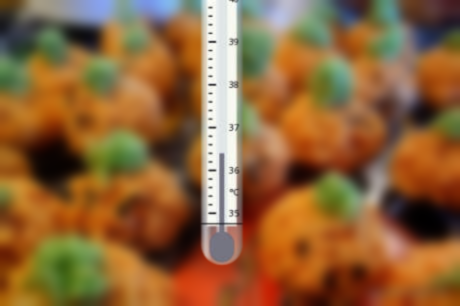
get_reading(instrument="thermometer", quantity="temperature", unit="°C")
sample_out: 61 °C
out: 36.4 °C
